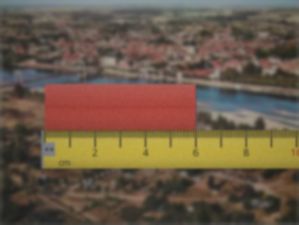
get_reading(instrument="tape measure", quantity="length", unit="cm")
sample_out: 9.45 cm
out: 6 cm
